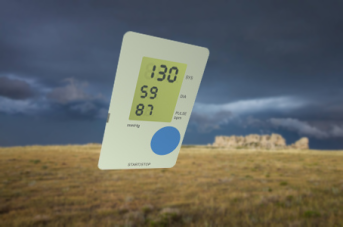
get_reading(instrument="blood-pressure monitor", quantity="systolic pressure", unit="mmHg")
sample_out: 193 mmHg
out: 130 mmHg
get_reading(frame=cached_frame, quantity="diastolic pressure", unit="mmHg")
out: 59 mmHg
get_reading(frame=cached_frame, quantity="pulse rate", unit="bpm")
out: 87 bpm
